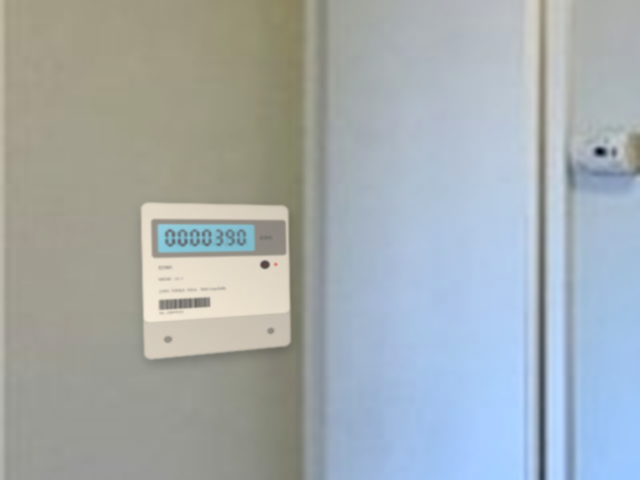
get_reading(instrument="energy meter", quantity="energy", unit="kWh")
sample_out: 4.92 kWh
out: 390 kWh
